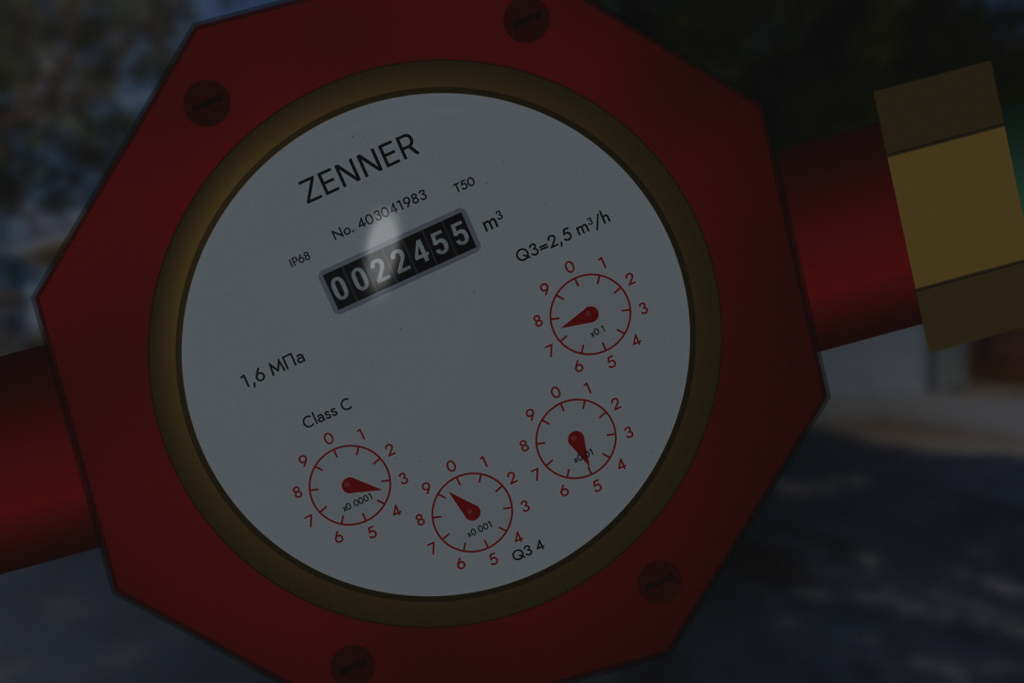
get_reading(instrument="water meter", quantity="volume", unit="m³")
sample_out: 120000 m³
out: 22455.7493 m³
